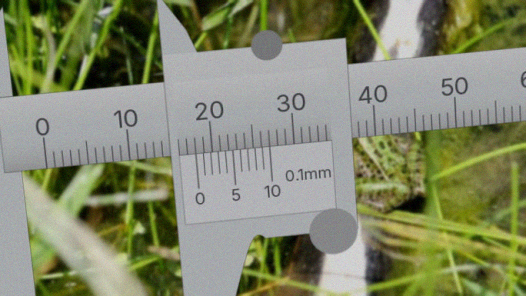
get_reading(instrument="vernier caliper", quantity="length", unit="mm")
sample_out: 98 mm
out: 18.0 mm
